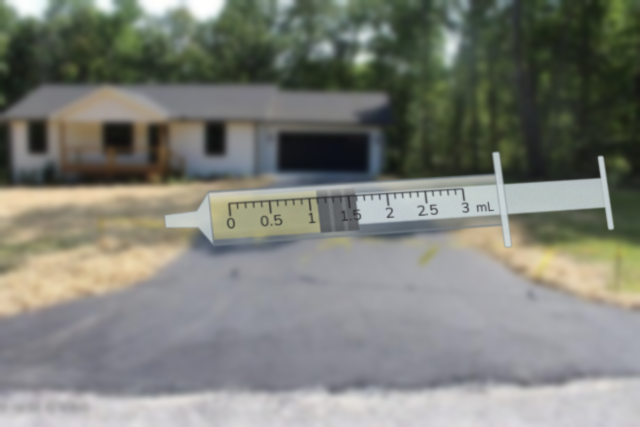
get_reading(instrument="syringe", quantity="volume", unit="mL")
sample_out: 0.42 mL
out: 1.1 mL
